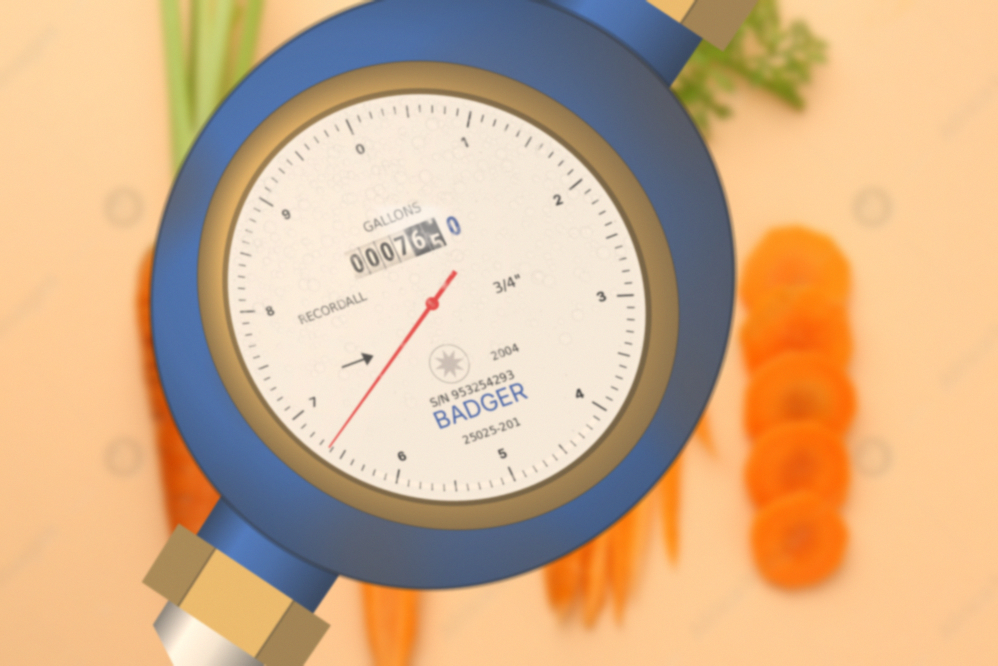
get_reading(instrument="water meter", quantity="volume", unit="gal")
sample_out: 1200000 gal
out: 7646.6 gal
